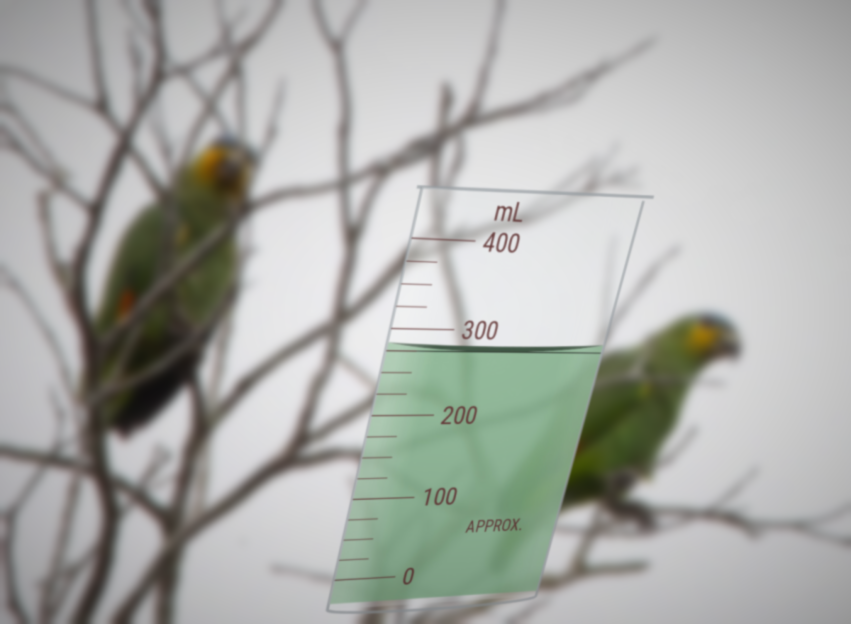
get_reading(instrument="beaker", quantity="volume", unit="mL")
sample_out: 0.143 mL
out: 275 mL
